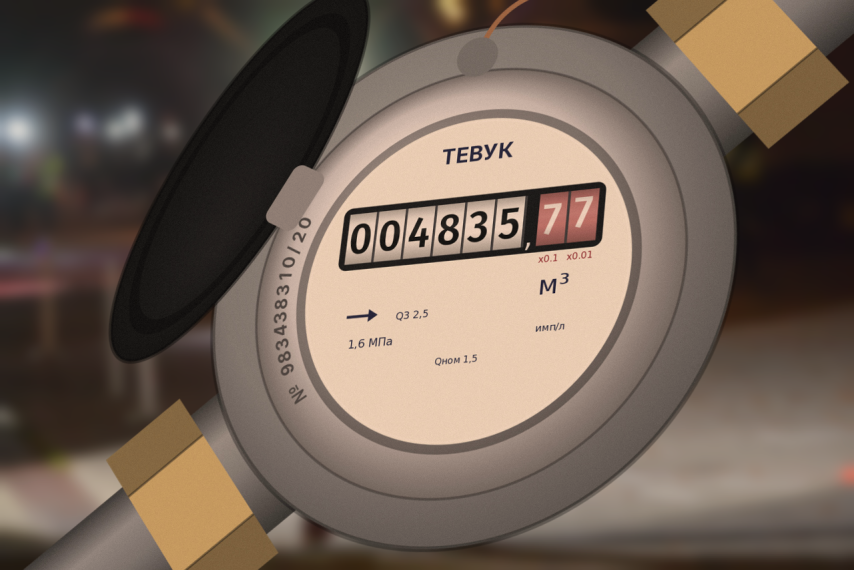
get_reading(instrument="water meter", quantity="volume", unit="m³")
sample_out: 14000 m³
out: 4835.77 m³
